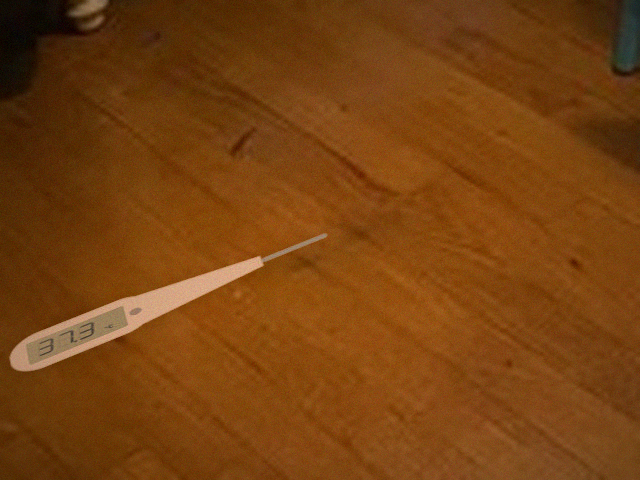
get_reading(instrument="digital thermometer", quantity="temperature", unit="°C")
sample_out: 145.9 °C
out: 37.3 °C
